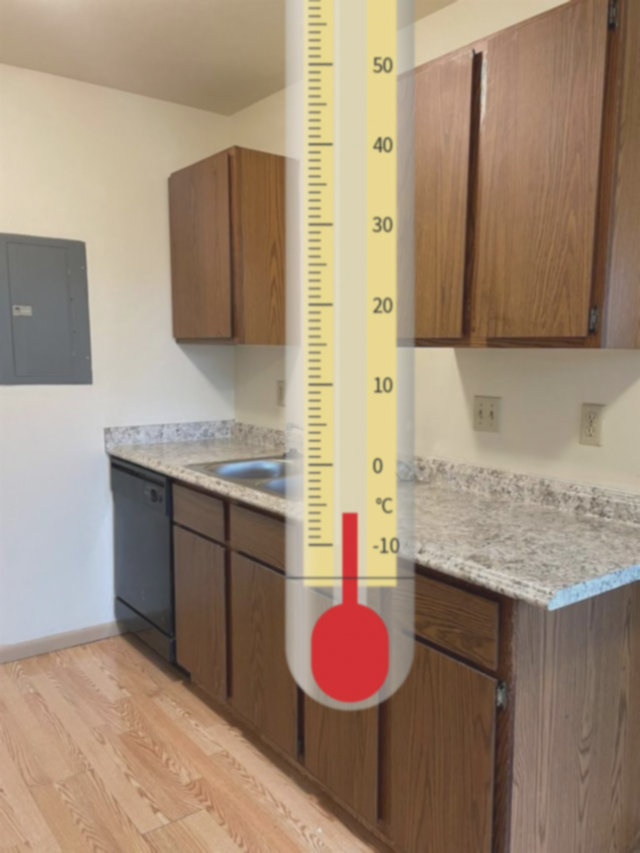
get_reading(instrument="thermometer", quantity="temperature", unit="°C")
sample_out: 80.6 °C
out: -6 °C
